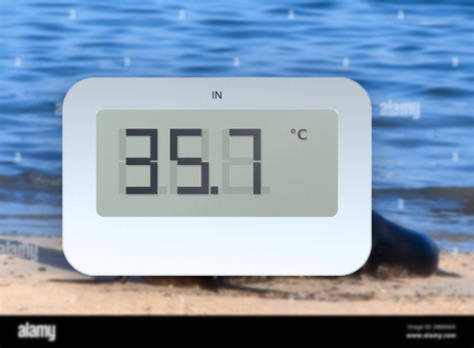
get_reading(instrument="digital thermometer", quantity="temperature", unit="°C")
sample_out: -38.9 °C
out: 35.7 °C
